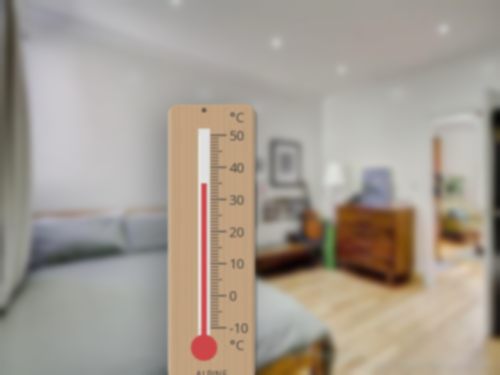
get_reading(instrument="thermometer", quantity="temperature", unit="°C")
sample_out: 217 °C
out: 35 °C
